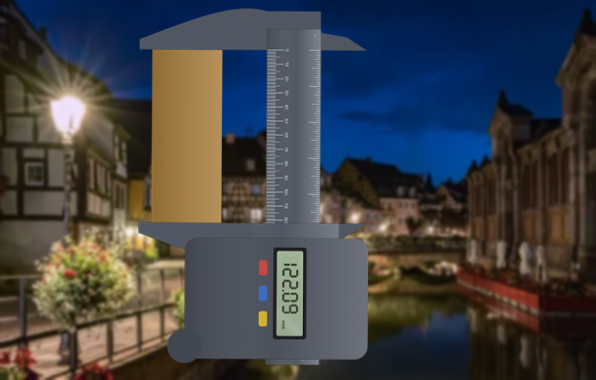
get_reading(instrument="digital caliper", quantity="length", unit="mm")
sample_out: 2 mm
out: 122.09 mm
